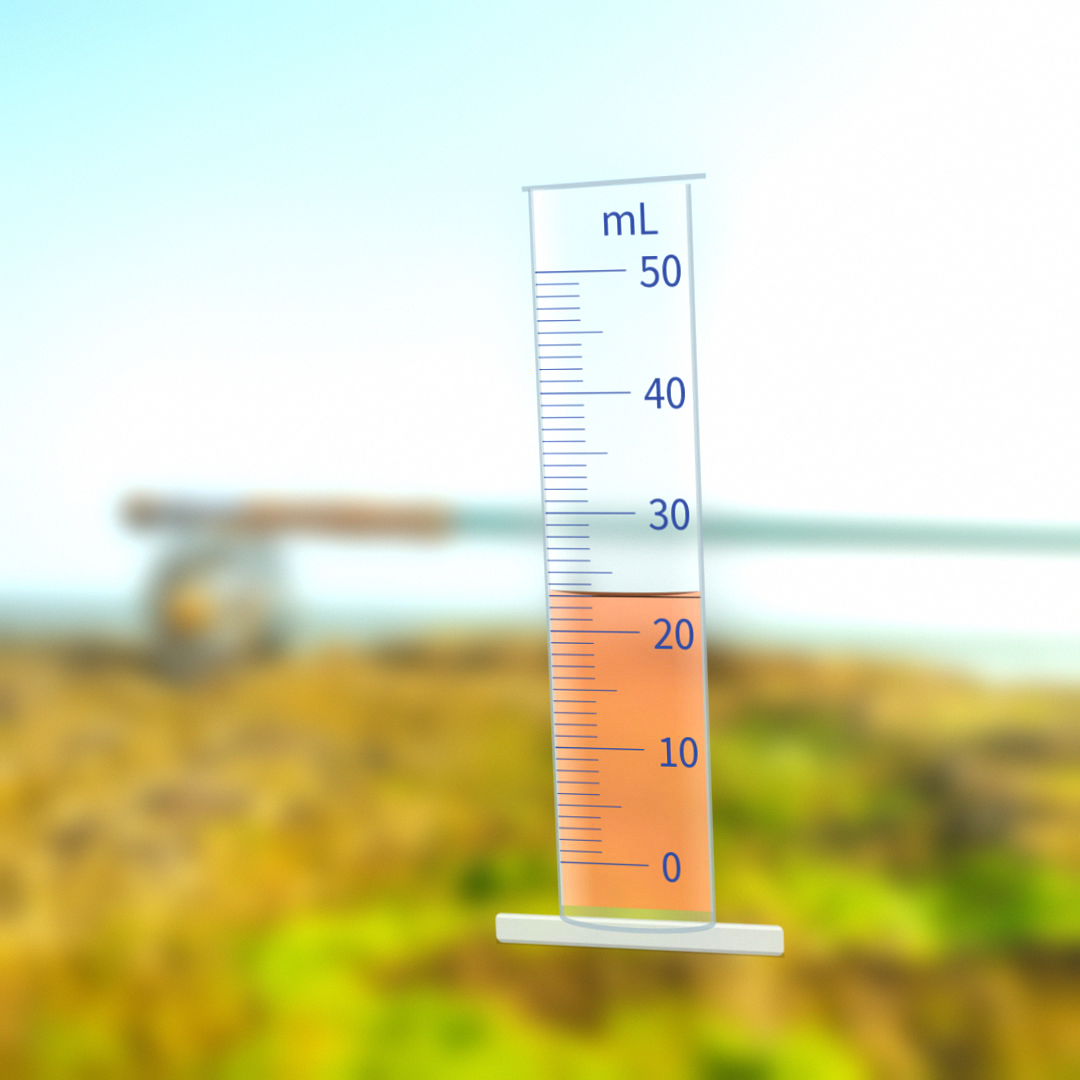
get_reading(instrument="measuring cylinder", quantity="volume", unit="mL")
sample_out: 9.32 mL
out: 23 mL
